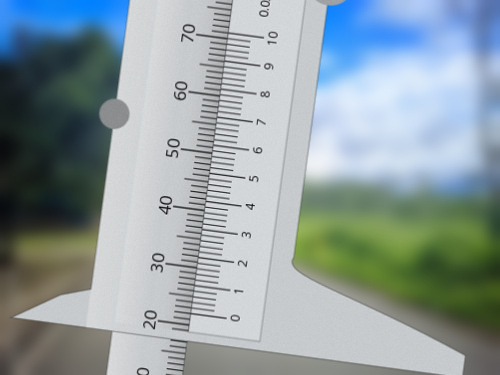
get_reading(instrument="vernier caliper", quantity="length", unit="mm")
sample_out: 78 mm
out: 22.0 mm
